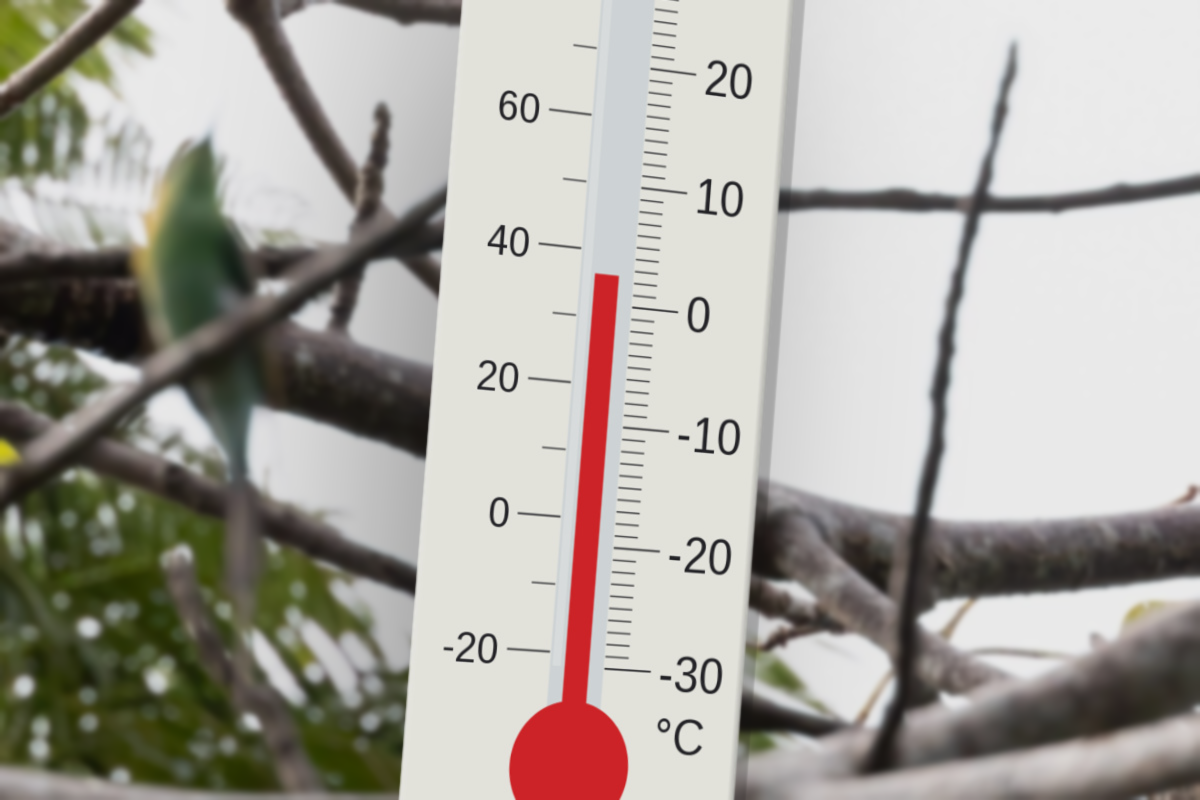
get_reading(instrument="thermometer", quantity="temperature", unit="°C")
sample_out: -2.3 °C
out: 2.5 °C
